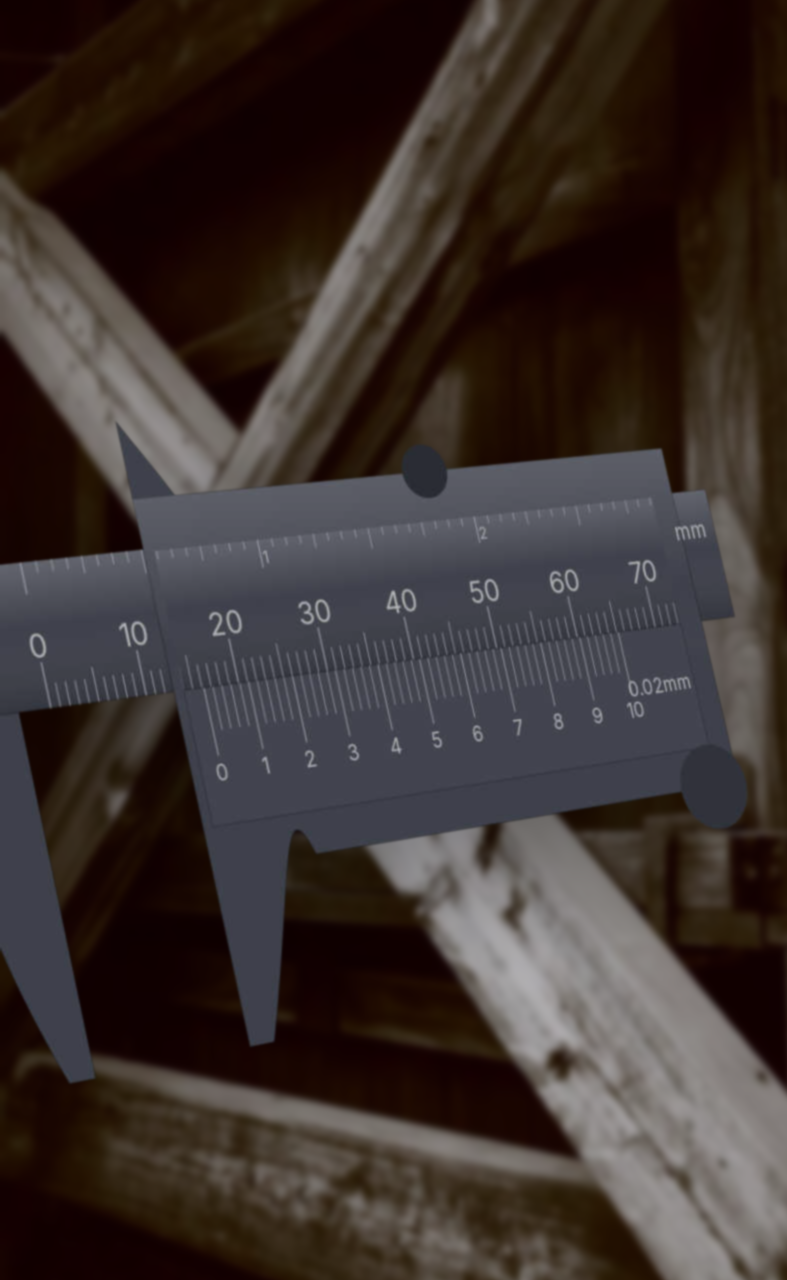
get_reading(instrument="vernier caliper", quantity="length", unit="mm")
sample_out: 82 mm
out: 16.2 mm
